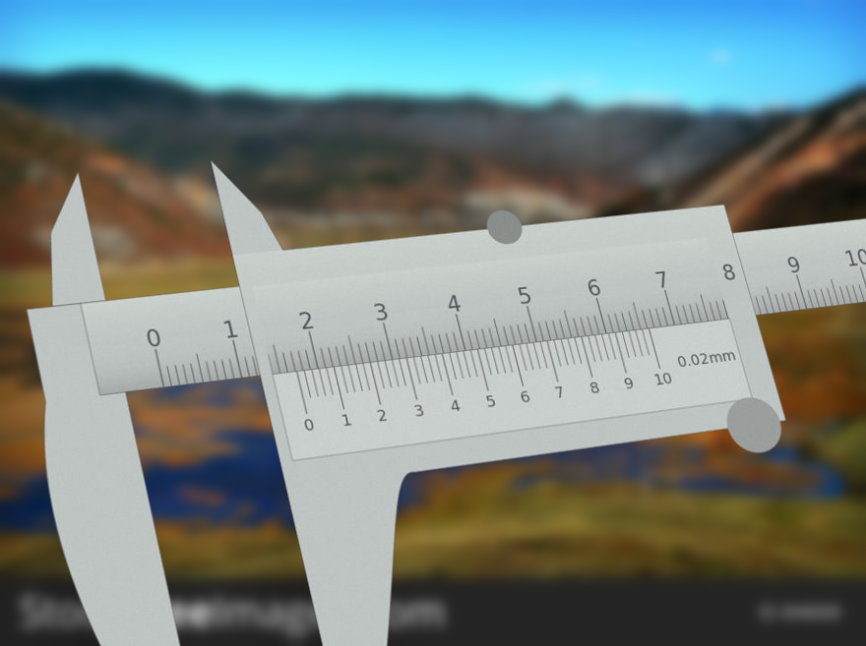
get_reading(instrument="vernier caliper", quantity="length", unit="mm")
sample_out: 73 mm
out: 17.2 mm
